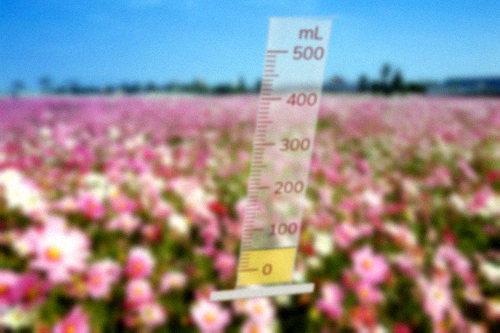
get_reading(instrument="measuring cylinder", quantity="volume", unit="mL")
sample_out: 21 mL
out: 50 mL
